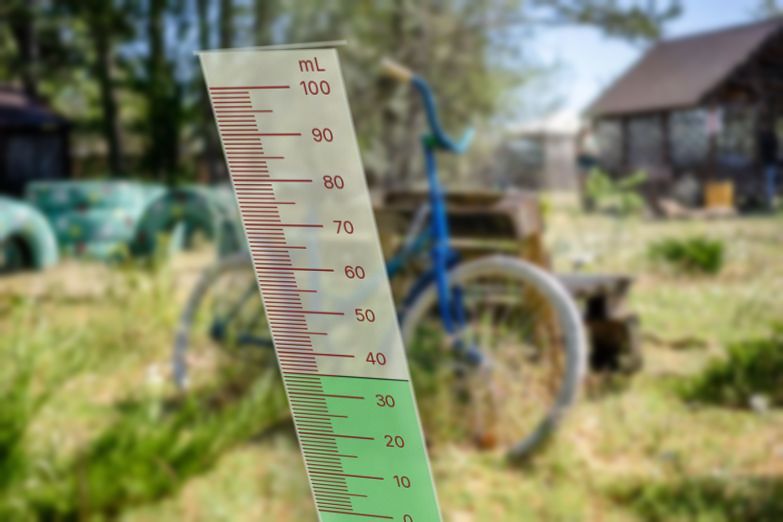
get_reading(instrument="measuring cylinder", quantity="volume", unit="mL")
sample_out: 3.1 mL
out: 35 mL
